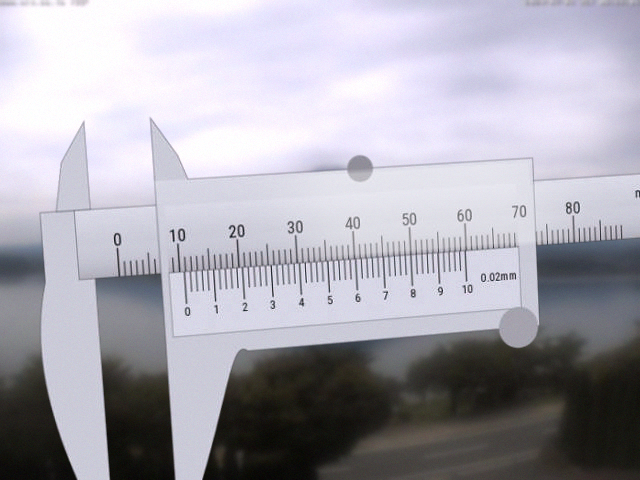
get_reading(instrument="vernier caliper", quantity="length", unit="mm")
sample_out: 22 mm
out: 10.8 mm
